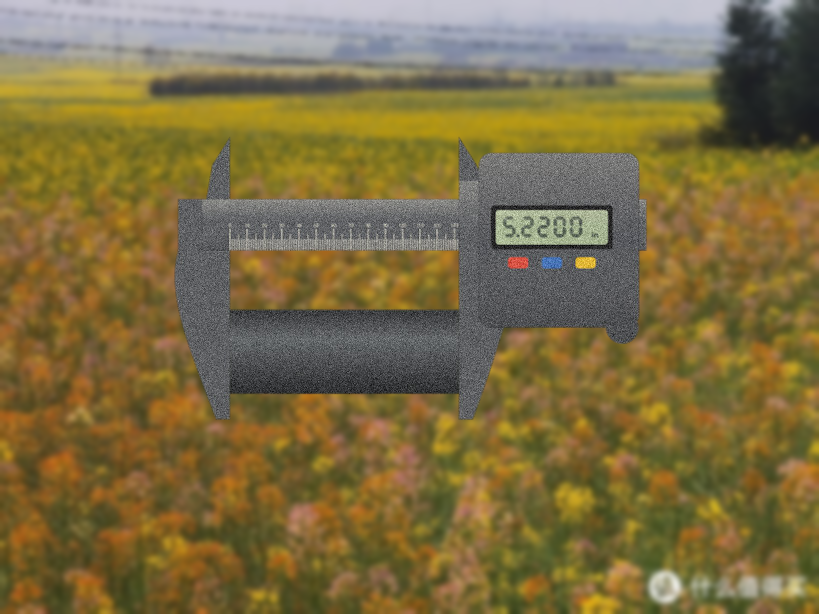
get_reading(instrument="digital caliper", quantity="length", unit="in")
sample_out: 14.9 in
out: 5.2200 in
